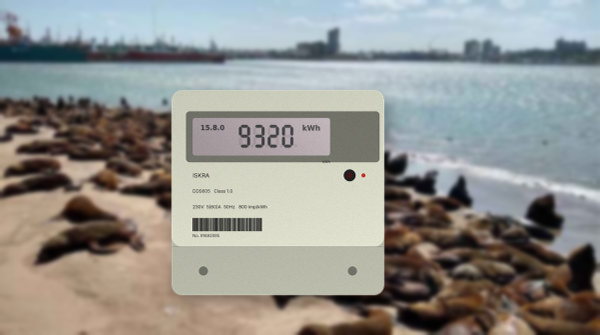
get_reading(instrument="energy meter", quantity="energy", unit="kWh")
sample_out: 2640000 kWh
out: 9320 kWh
